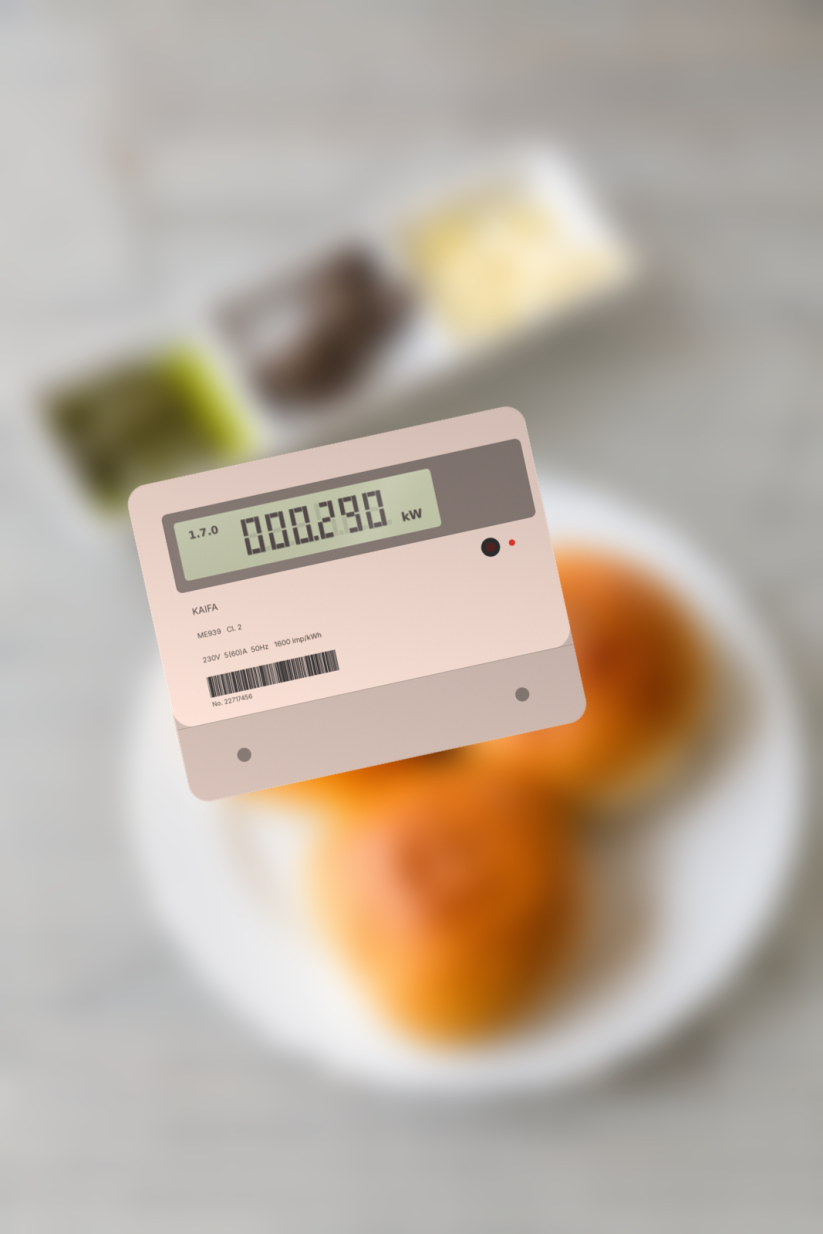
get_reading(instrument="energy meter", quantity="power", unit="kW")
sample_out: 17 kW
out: 0.290 kW
